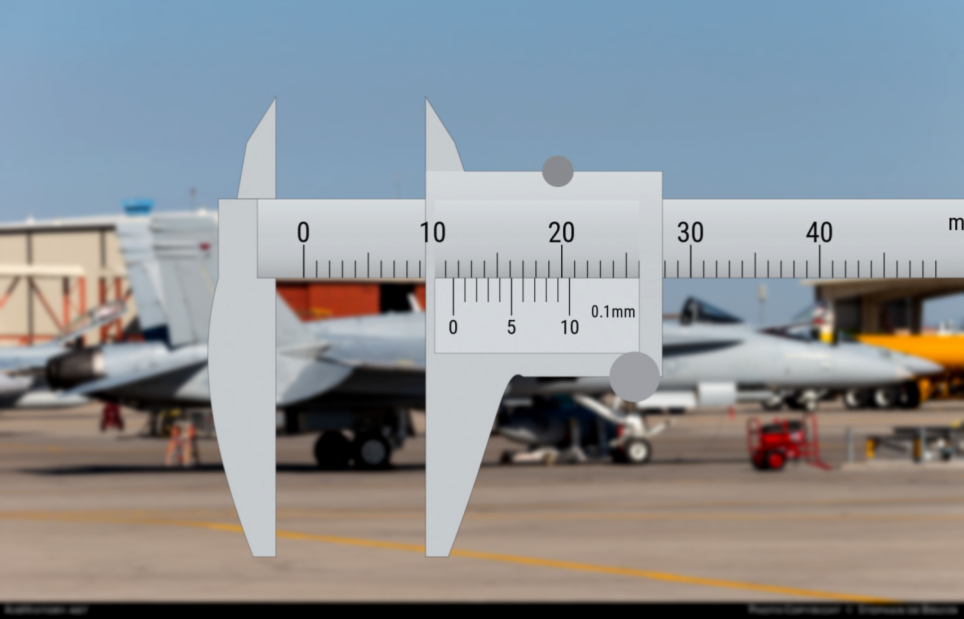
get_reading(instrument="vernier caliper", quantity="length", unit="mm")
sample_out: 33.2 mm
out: 11.6 mm
